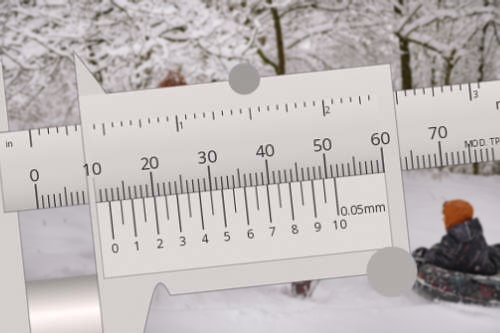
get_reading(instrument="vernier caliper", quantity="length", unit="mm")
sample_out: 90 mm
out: 12.4 mm
